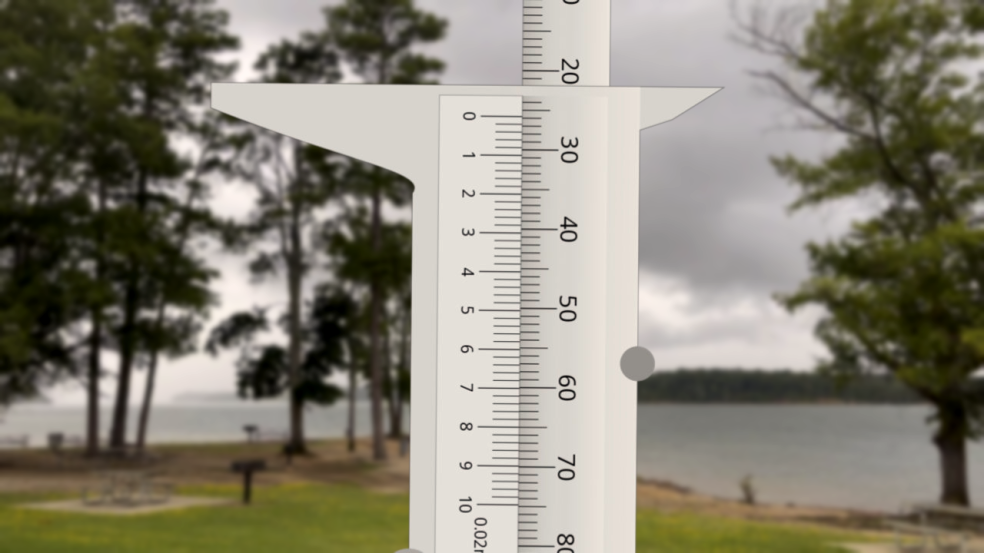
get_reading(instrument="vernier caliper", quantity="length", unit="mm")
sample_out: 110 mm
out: 25.8 mm
